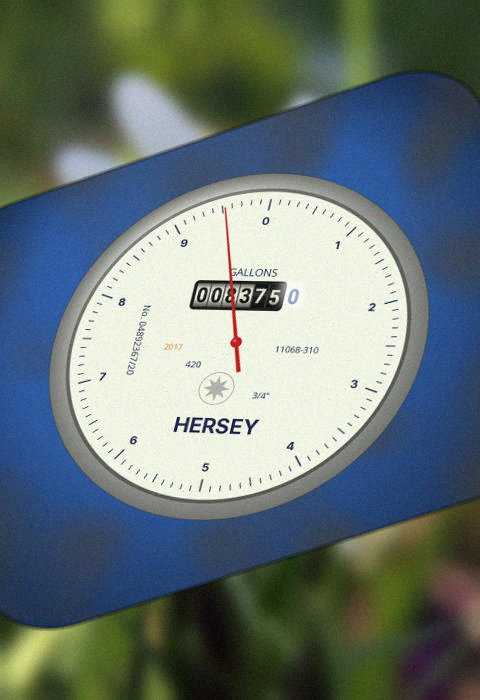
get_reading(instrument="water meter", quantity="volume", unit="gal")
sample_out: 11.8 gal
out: 83749.5 gal
